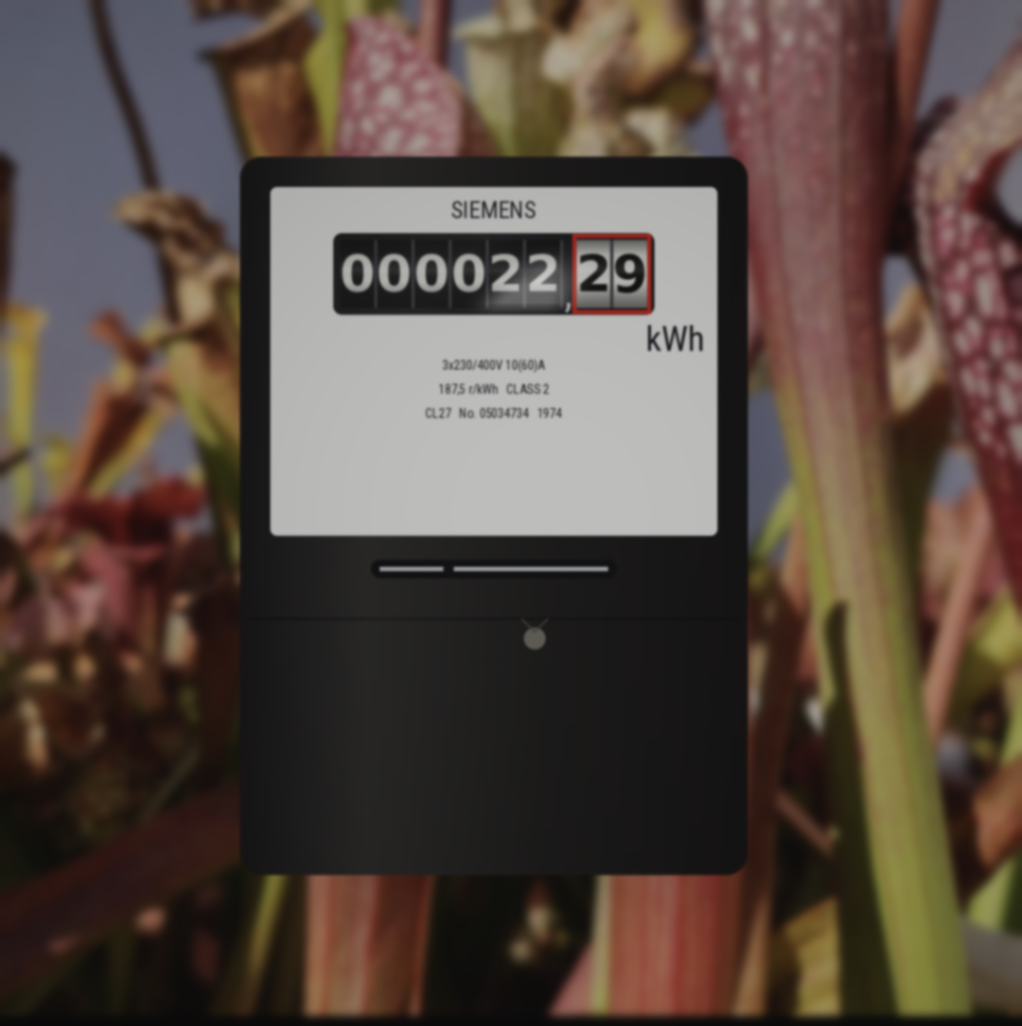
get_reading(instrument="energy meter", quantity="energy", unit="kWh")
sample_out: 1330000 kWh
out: 22.29 kWh
